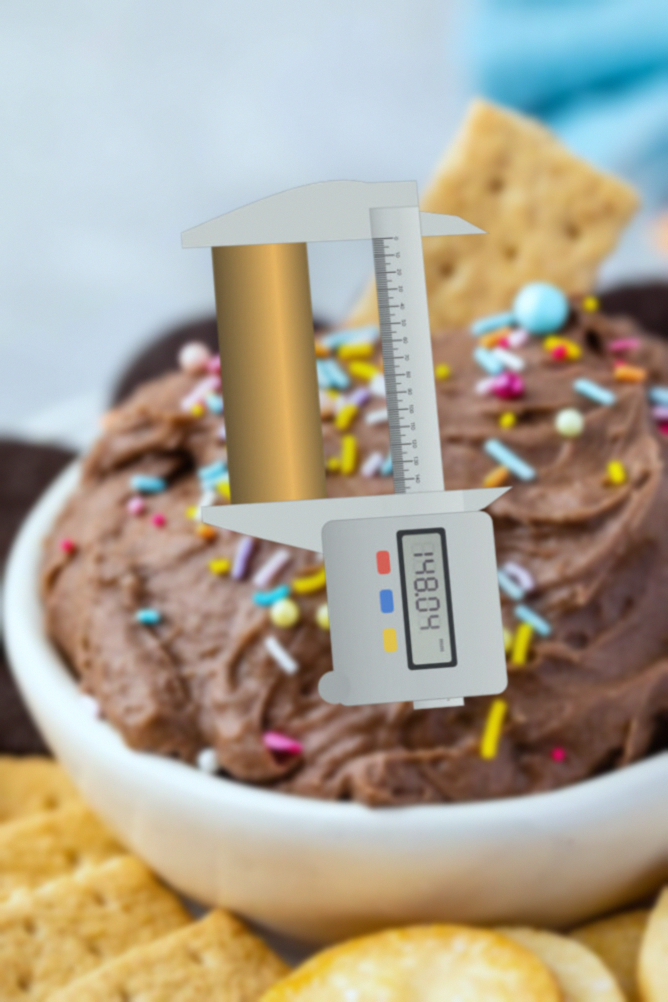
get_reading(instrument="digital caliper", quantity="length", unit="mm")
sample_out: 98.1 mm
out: 148.04 mm
